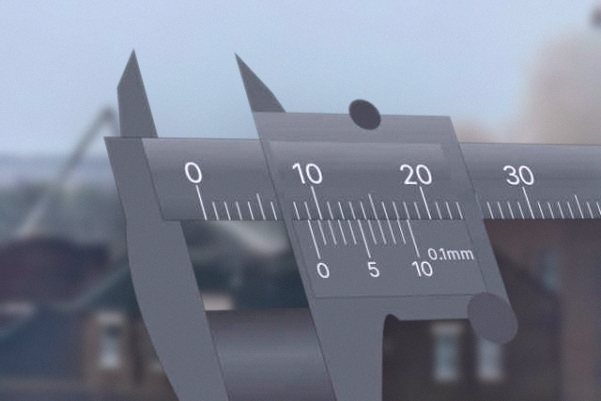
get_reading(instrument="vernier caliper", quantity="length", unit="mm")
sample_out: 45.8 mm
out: 8.8 mm
